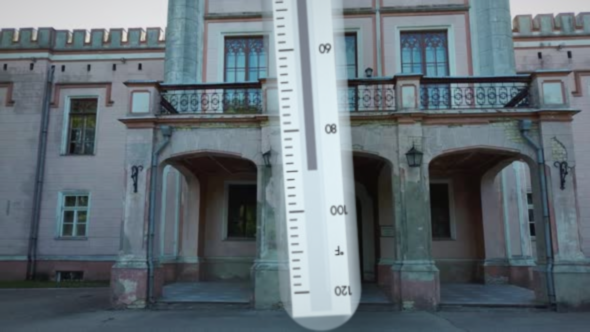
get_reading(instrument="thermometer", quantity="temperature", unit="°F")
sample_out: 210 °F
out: 90 °F
